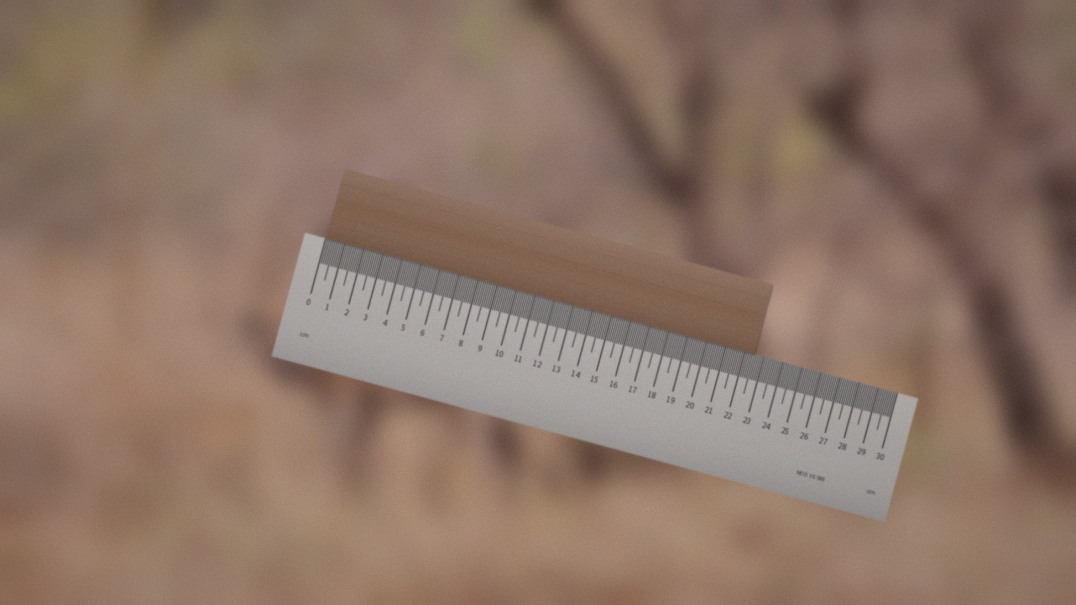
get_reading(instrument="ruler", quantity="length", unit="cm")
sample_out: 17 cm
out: 22.5 cm
